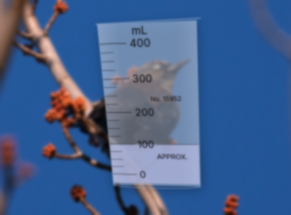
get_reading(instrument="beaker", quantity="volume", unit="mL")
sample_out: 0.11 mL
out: 100 mL
